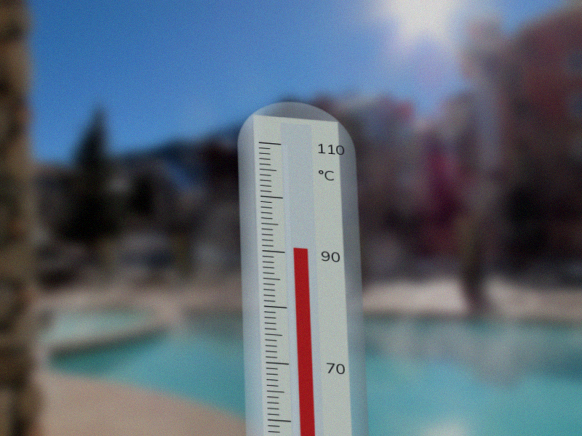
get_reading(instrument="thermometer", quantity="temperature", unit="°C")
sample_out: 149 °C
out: 91 °C
